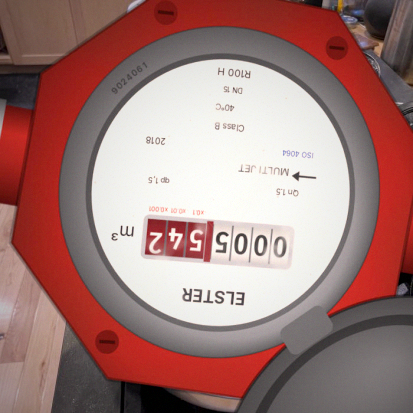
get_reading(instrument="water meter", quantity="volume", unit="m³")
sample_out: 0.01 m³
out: 5.542 m³
